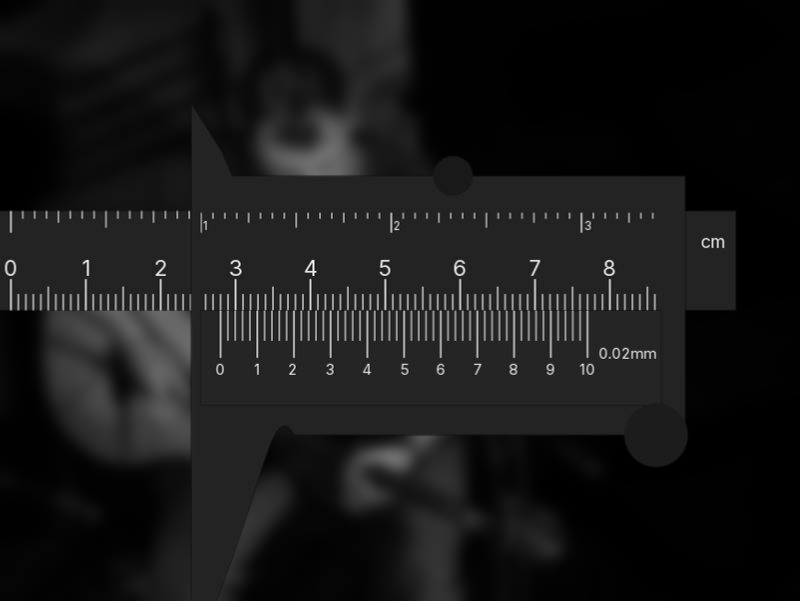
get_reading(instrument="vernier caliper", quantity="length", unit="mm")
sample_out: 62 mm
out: 28.0 mm
